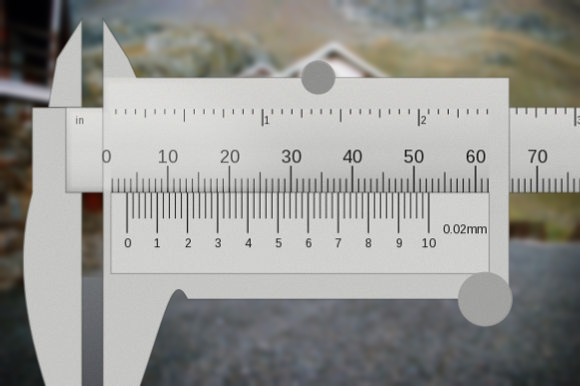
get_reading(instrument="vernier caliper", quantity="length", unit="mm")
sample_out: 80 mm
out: 3.4 mm
